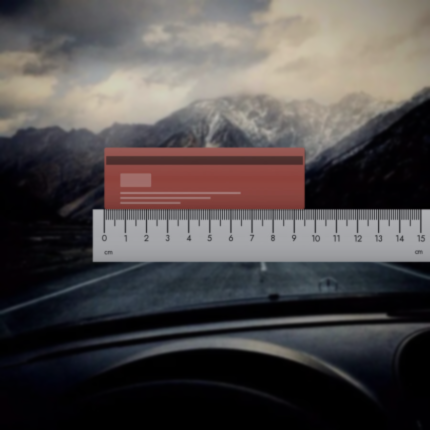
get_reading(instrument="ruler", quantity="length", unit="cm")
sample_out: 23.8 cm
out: 9.5 cm
